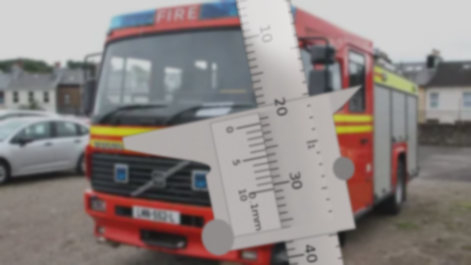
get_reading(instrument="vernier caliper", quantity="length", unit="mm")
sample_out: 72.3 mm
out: 21.6 mm
